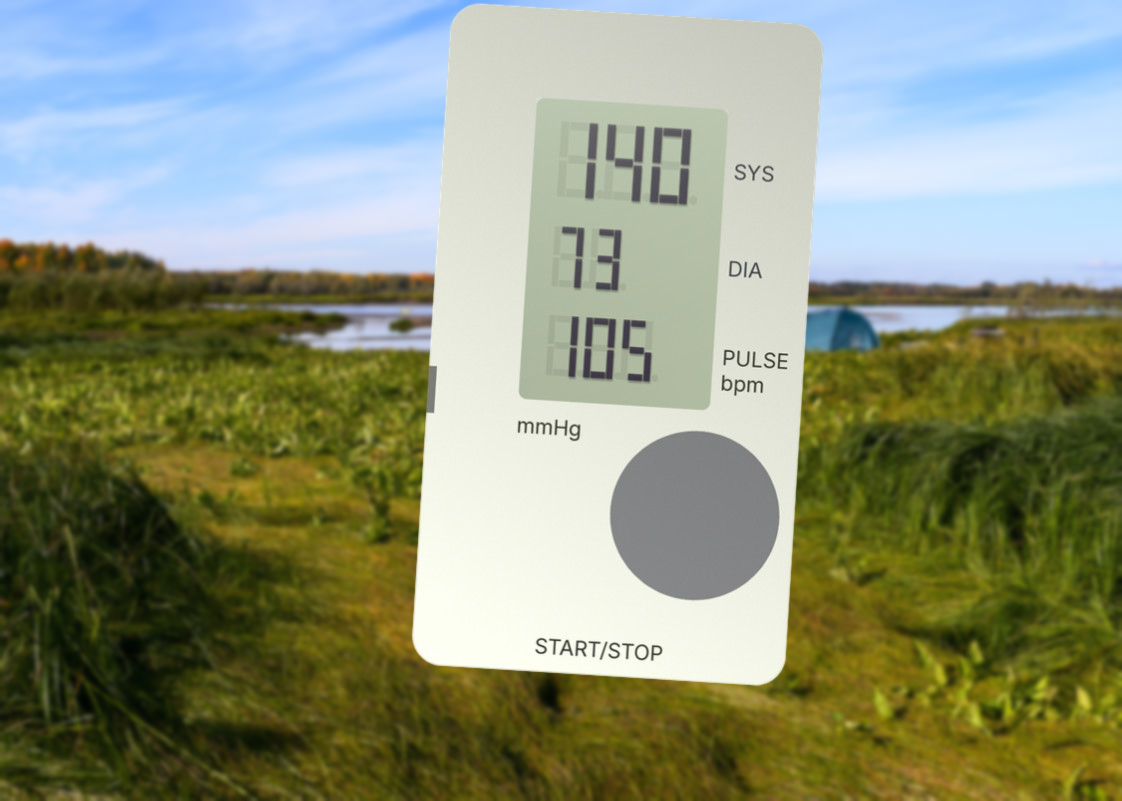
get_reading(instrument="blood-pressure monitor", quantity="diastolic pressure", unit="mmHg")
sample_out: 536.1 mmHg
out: 73 mmHg
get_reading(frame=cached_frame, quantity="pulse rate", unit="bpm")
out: 105 bpm
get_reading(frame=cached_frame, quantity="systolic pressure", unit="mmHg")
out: 140 mmHg
